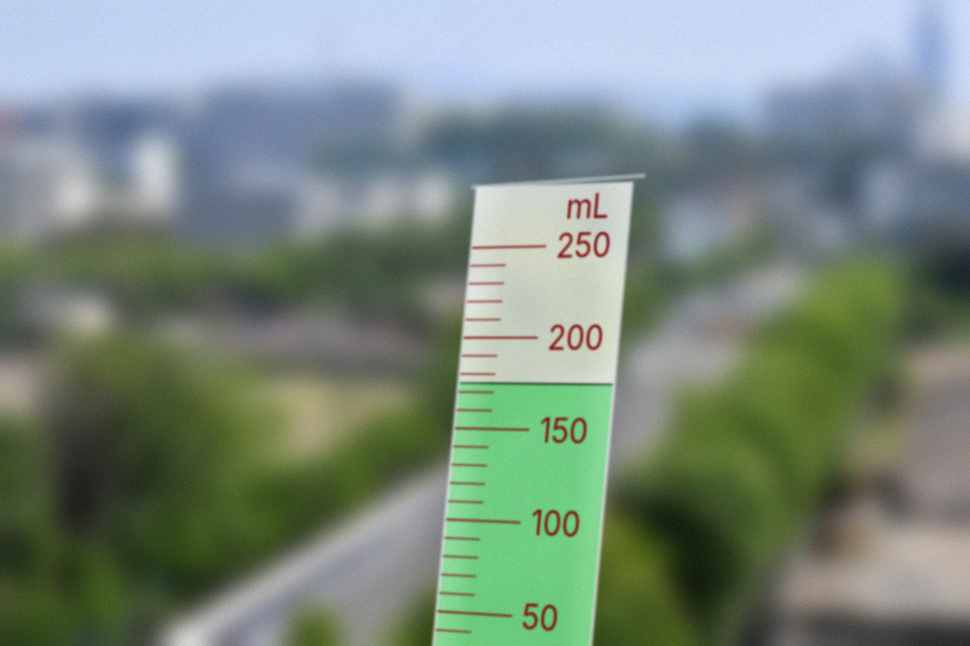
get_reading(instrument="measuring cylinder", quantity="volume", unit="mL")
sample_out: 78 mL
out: 175 mL
